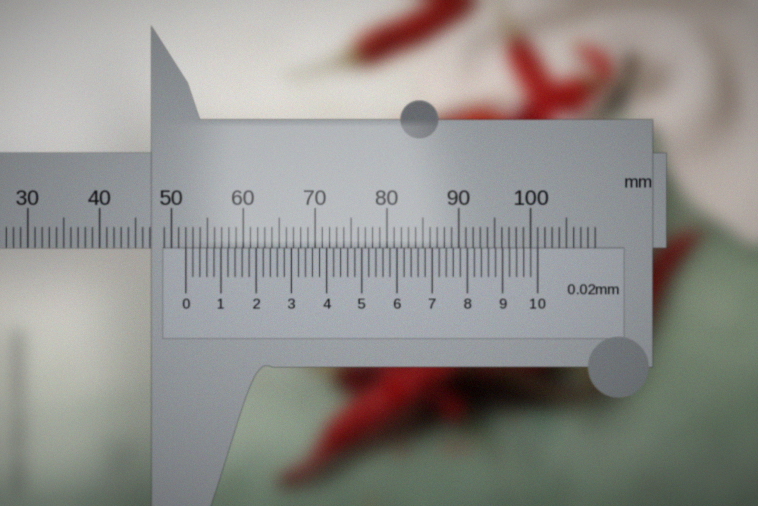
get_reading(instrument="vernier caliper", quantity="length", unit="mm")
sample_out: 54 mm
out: 52.0 mm
